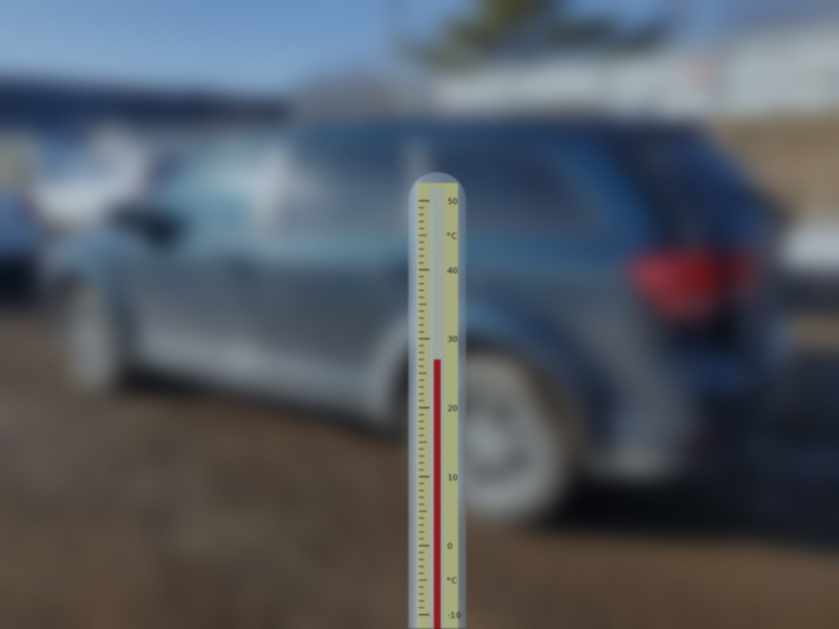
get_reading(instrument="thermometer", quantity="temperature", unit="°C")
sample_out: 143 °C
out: 27 °C
